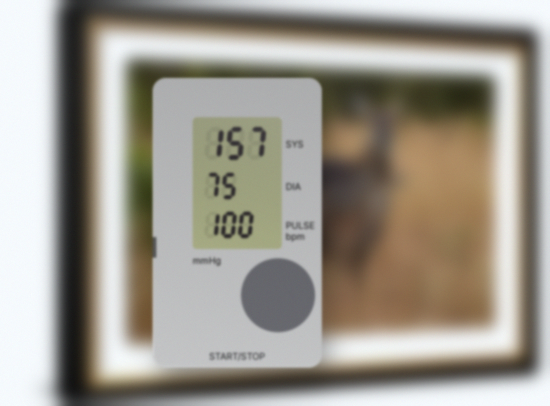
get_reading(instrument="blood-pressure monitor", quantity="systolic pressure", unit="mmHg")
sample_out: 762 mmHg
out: 157 mmHg
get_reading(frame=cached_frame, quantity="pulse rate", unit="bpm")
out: 100 bpm
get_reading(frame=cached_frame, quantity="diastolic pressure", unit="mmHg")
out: 75 mmHg
